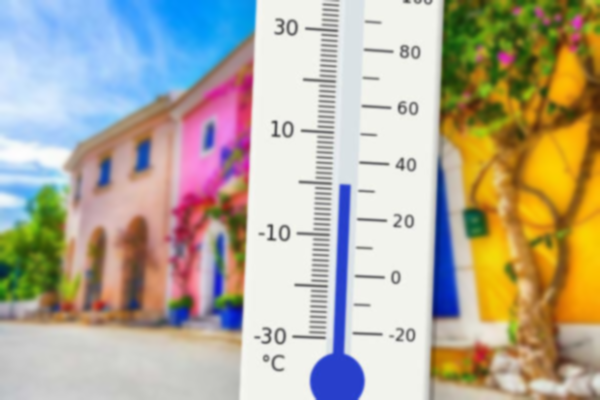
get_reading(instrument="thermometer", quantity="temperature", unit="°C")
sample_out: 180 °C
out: 0 °C
